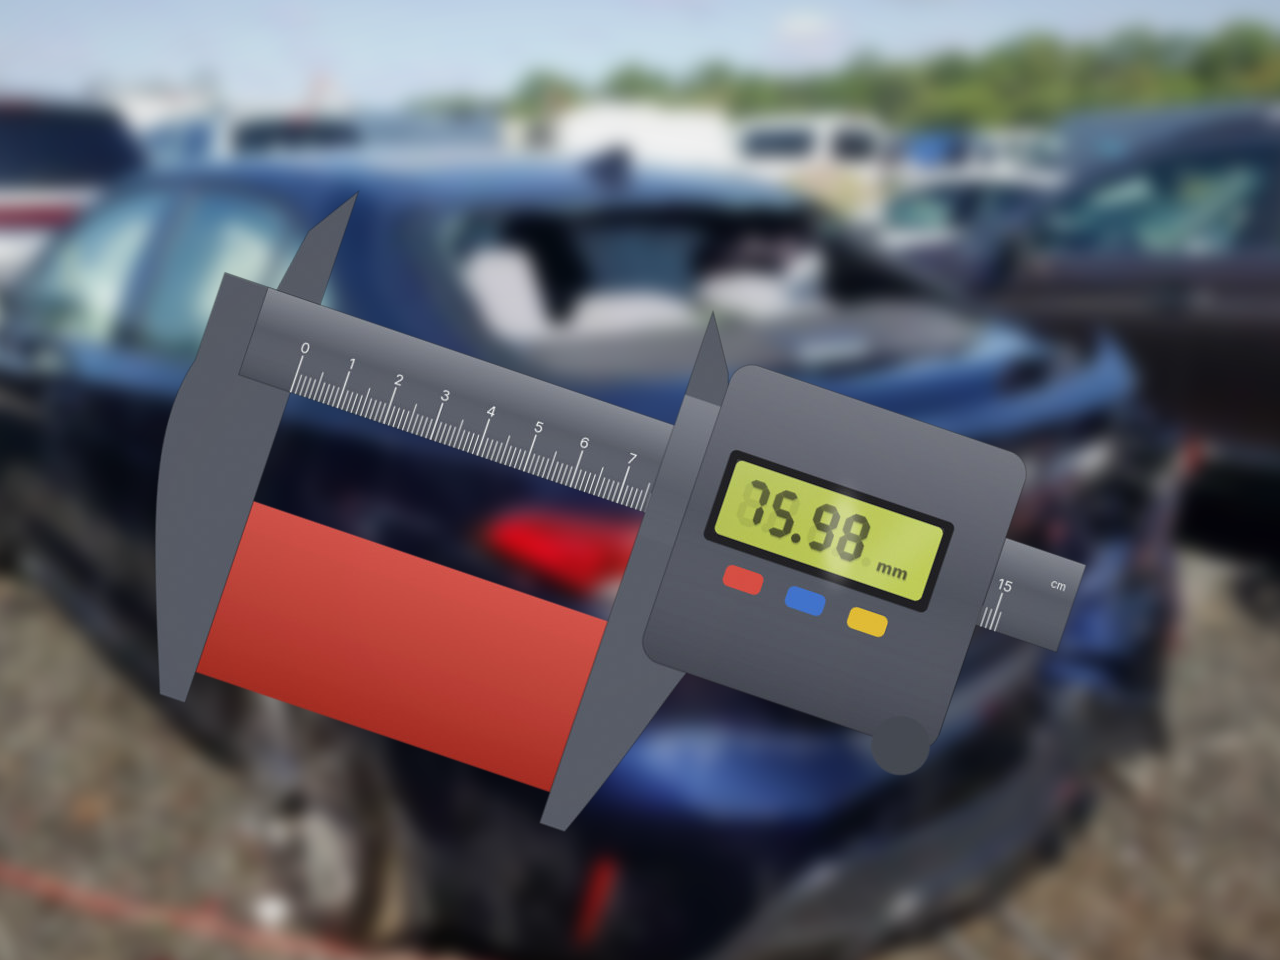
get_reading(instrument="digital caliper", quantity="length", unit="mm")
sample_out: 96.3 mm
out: 75.98 mm
